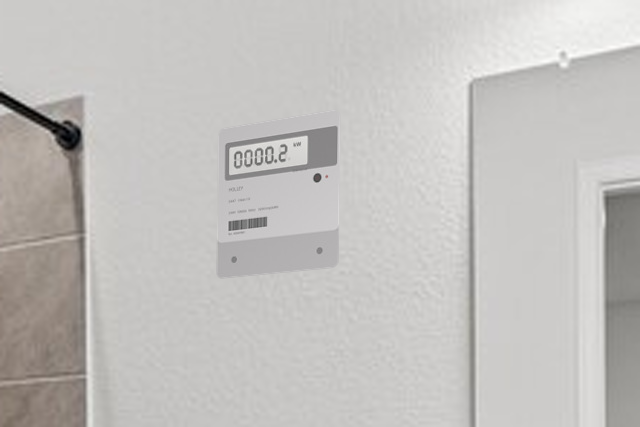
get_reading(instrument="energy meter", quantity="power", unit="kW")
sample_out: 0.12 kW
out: 0.2 kW
